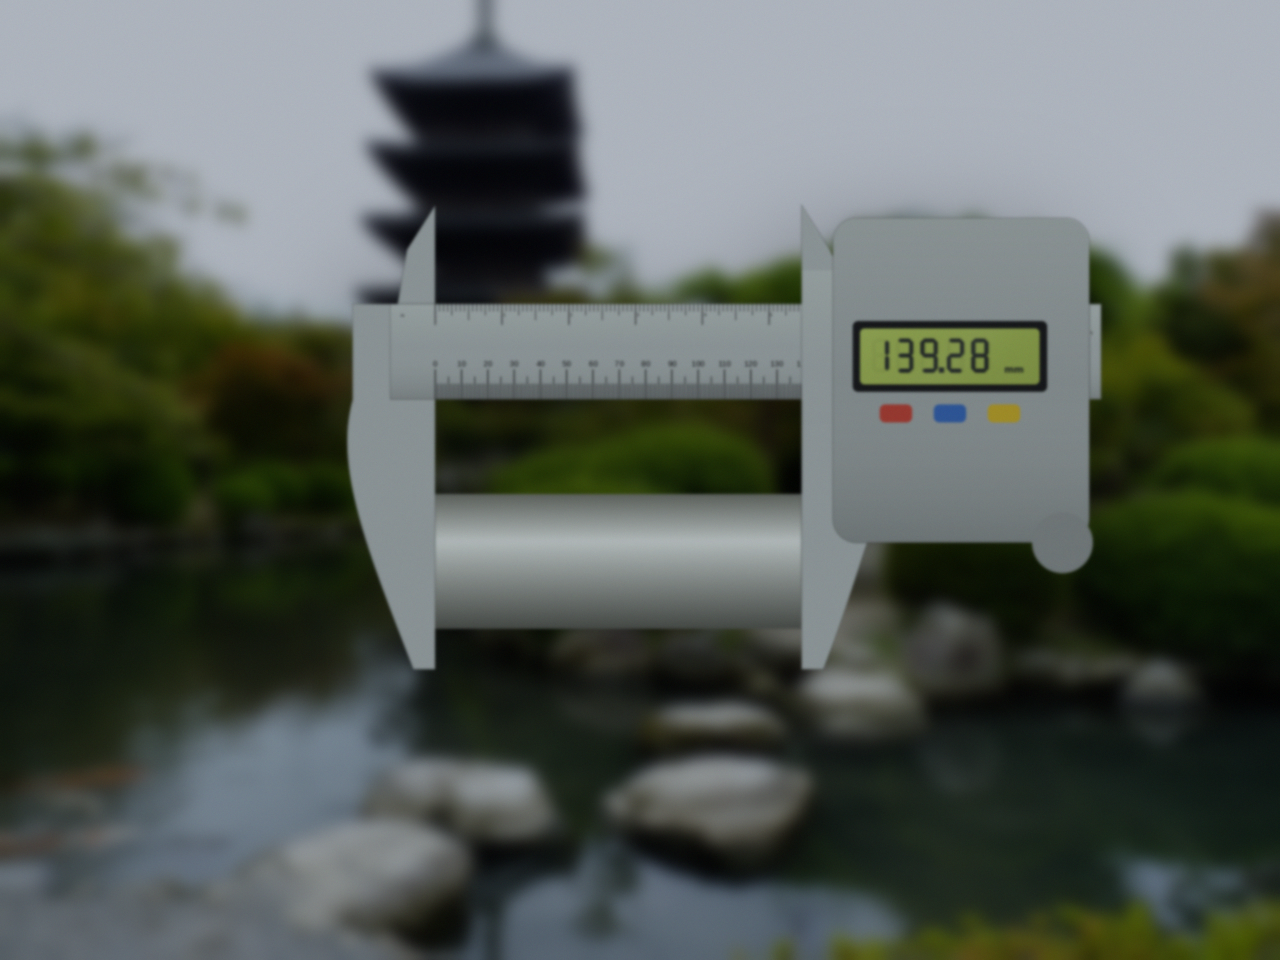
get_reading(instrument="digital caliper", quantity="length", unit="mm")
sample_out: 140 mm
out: 139.28 mm
